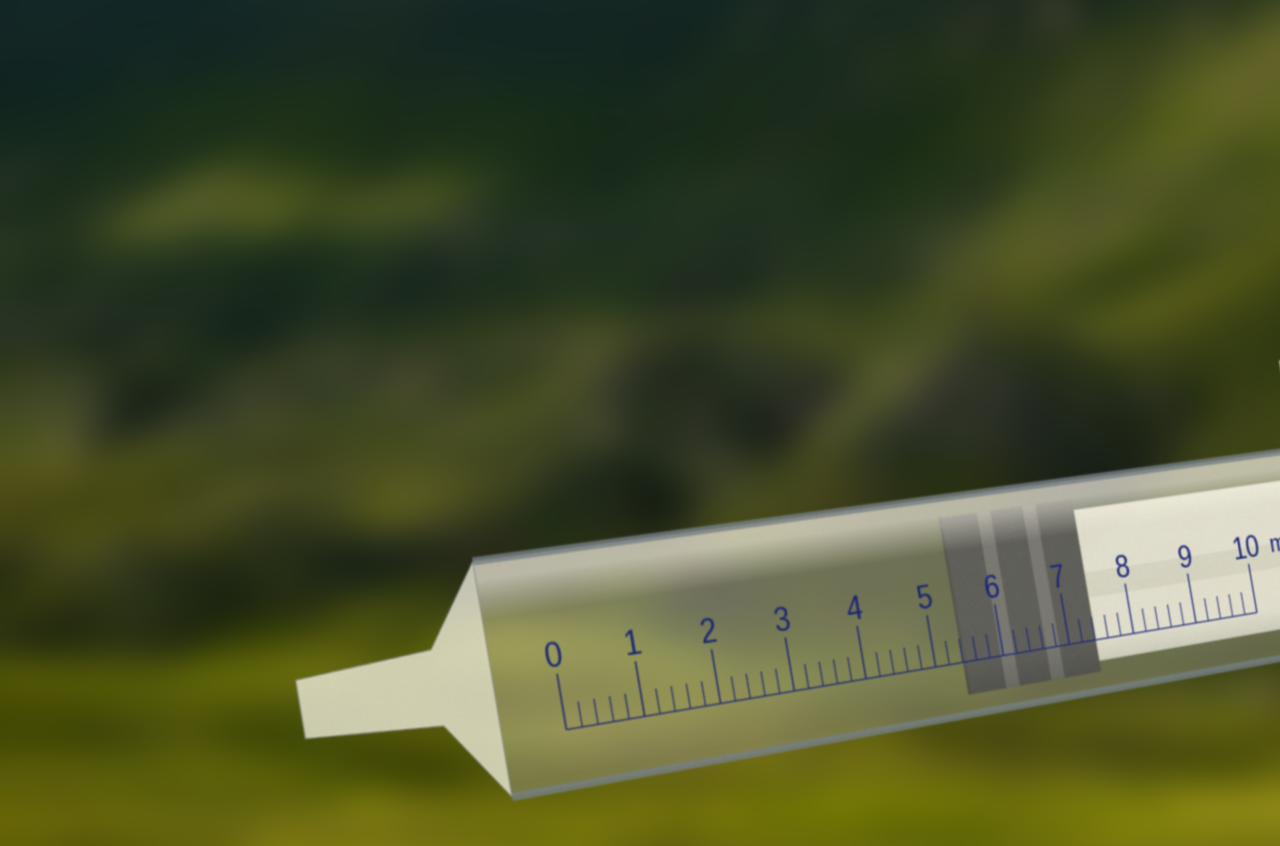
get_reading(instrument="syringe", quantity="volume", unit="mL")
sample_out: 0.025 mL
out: 5.4 mL
